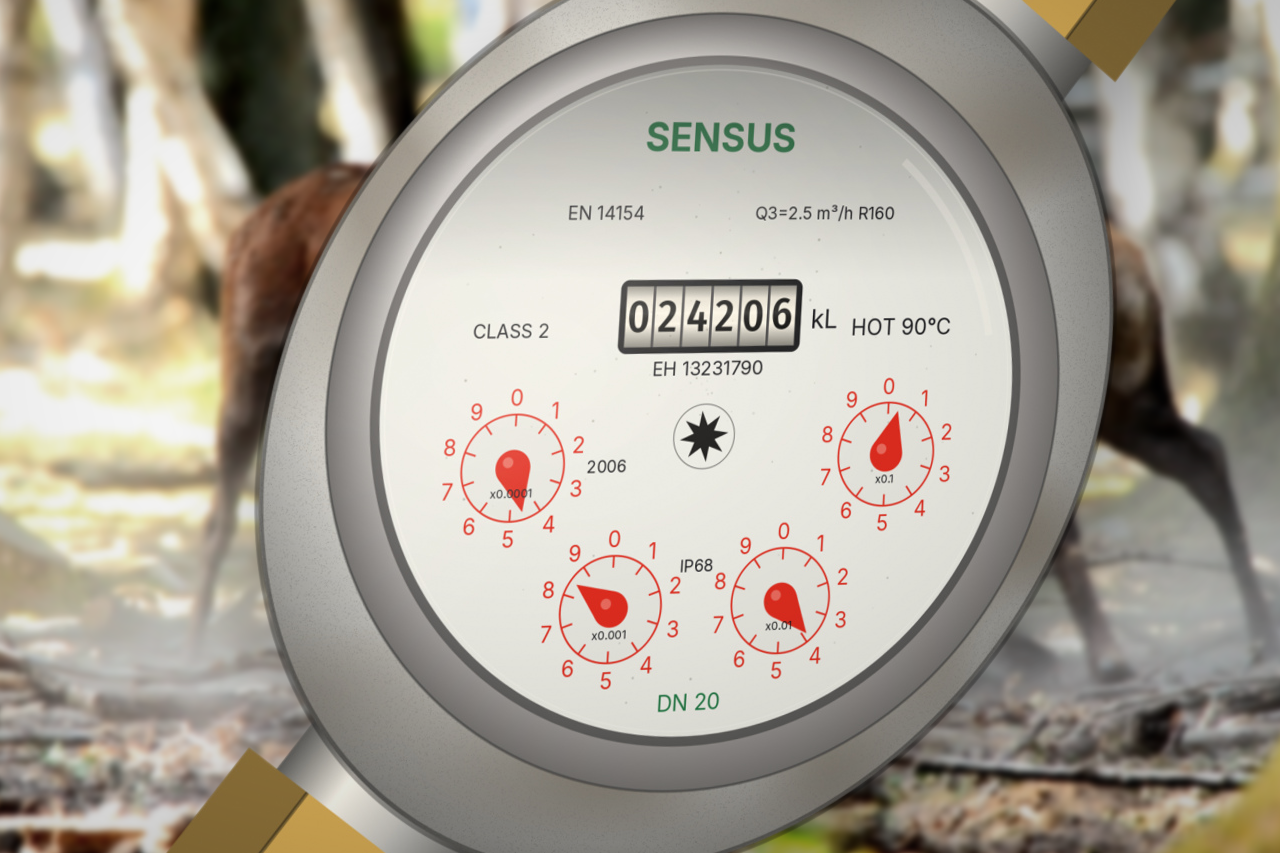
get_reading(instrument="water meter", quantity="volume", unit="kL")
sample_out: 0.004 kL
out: 24206.0384 kL
